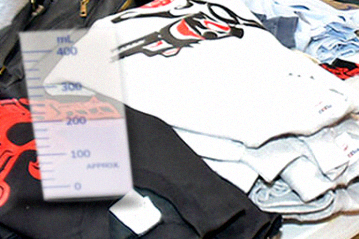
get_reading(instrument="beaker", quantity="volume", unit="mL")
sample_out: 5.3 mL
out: 200 mL
